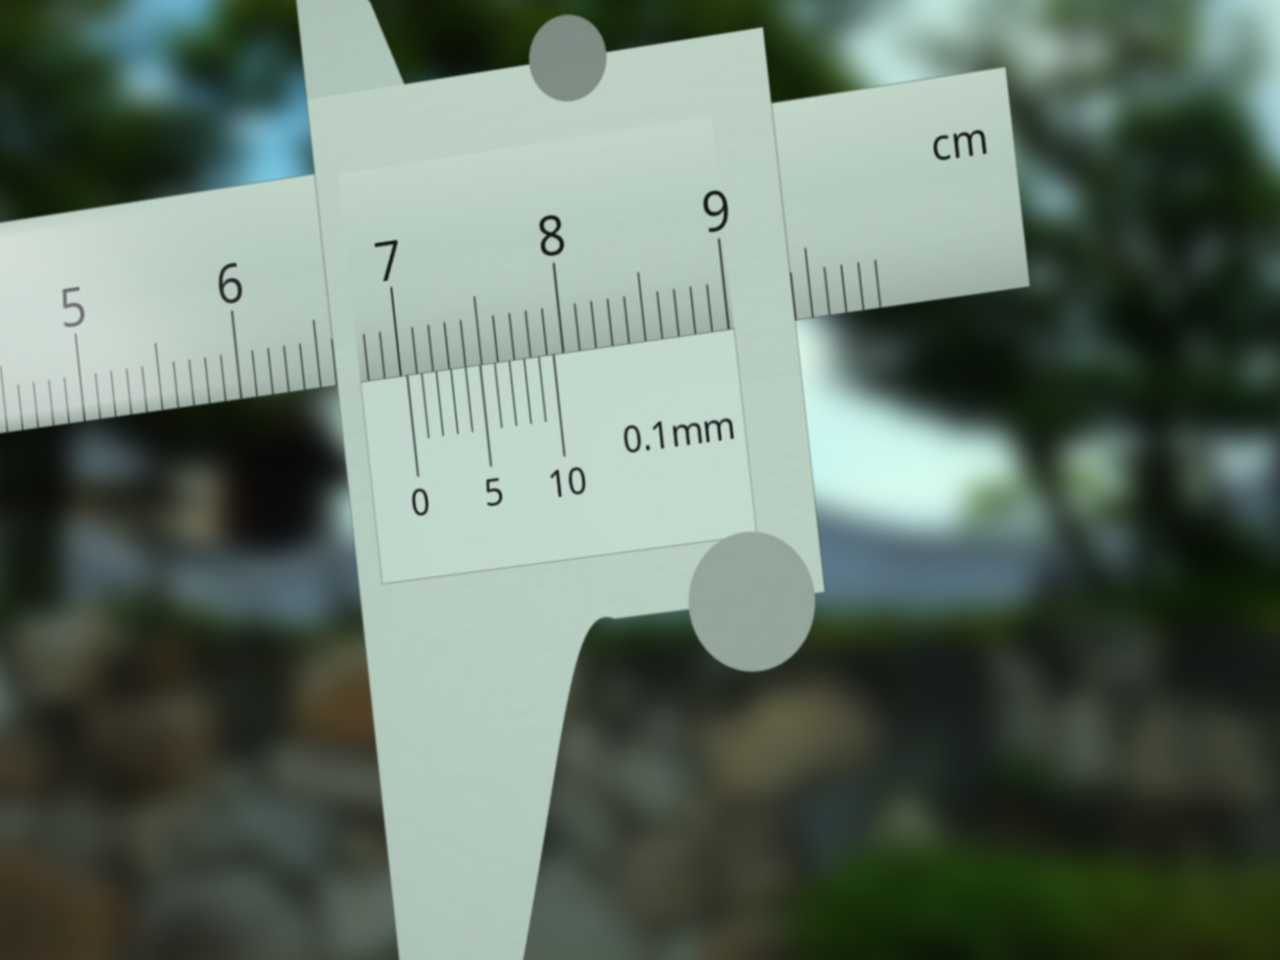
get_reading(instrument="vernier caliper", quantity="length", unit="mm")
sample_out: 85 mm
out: 70.4 mm
